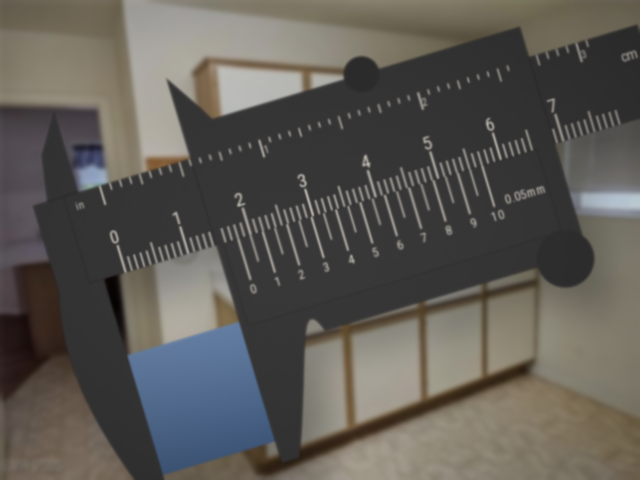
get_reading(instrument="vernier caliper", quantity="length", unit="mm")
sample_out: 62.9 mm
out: 18.0 mm
